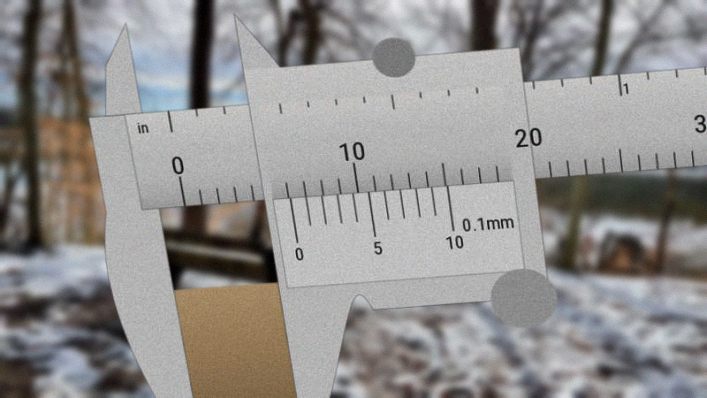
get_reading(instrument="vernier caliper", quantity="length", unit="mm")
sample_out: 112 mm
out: 6.1 mm
